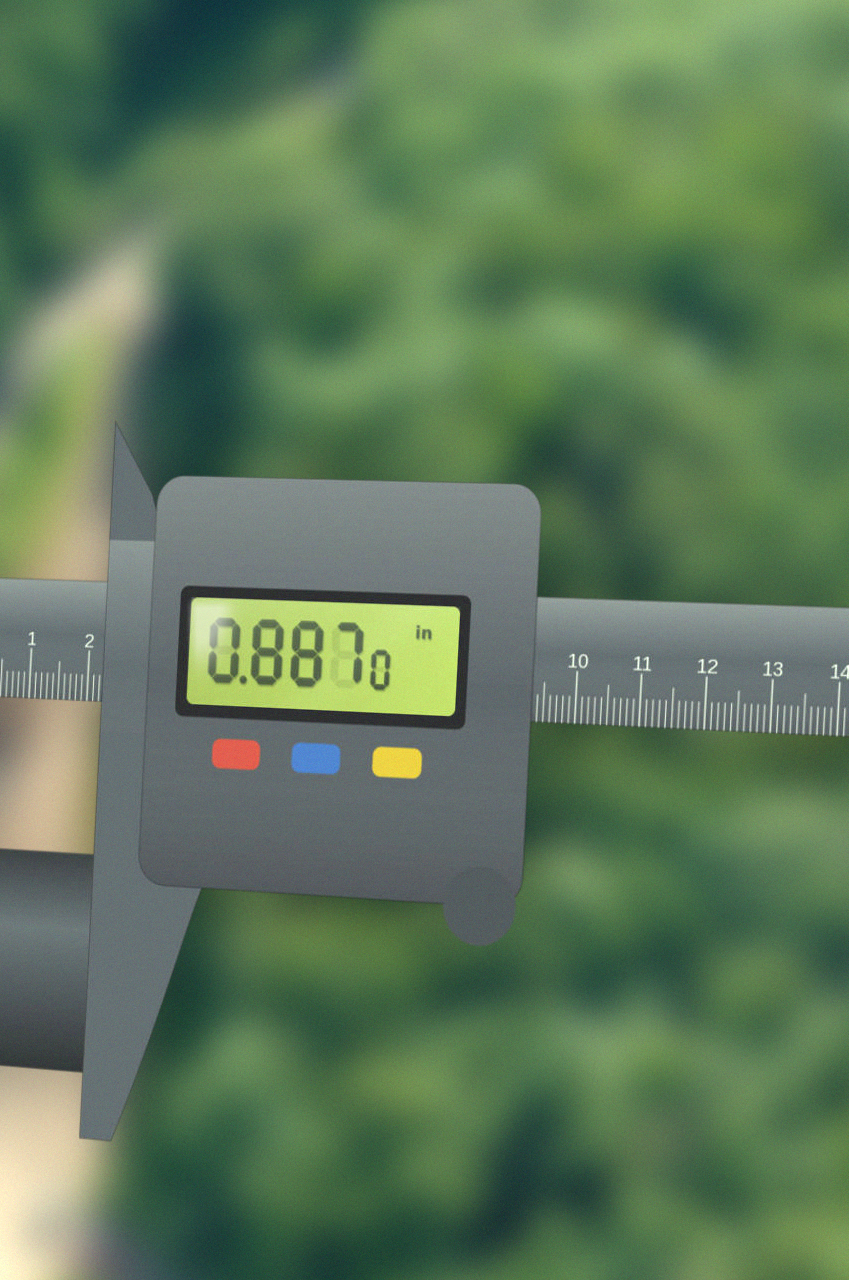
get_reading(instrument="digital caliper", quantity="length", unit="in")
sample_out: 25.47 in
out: 0.8870 in
